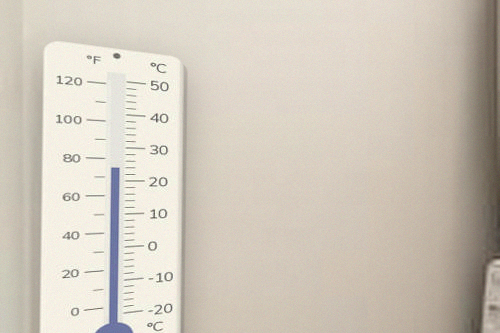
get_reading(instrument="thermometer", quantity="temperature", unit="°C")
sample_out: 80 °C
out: 24 °C
